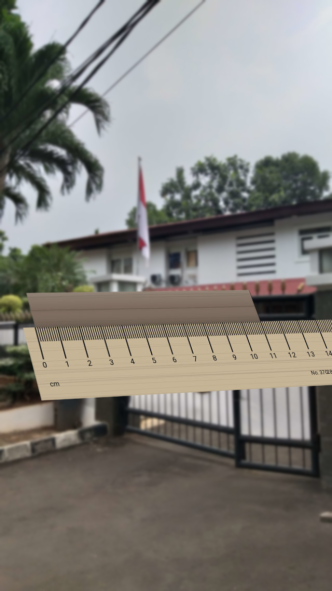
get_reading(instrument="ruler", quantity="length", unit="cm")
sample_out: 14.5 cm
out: 11 cm
